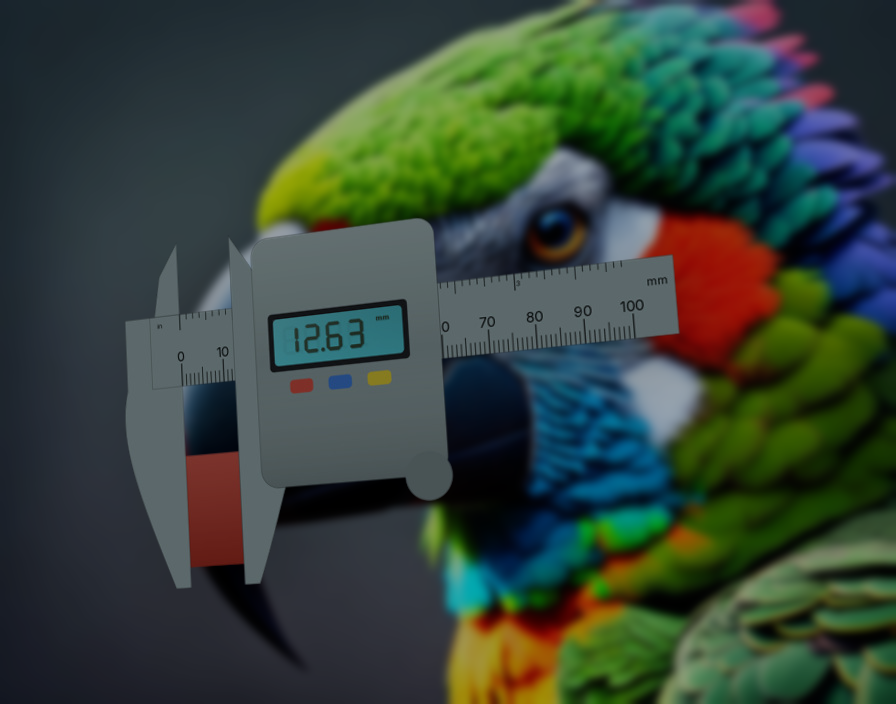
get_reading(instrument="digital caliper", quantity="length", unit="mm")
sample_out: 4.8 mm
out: 12.63 mm
